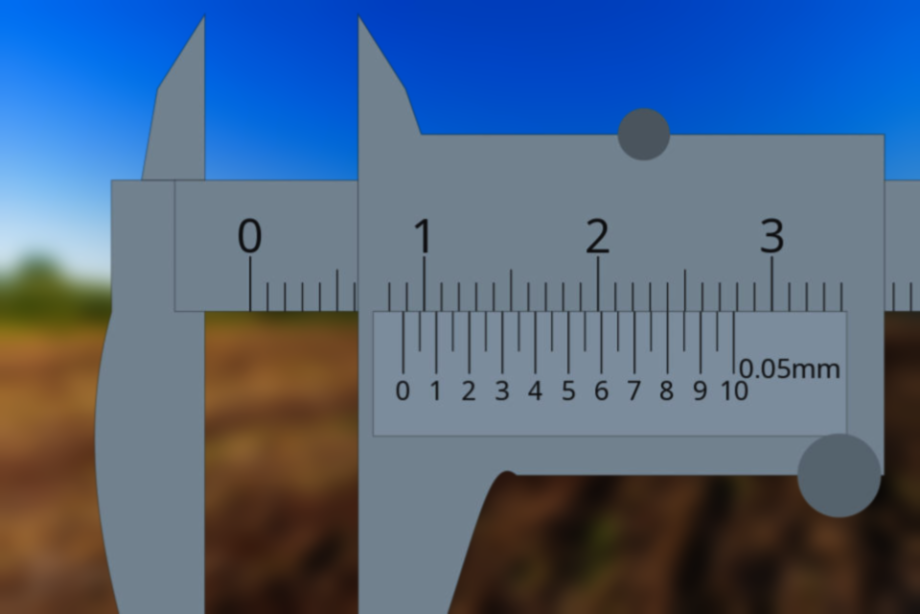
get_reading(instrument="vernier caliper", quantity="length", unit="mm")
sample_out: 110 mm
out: 8.8 mm
